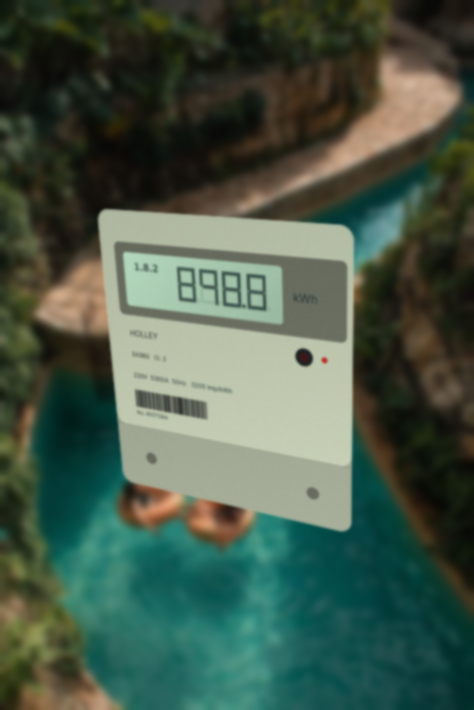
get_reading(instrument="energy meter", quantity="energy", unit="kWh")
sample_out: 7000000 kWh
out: 898.8 kWh
